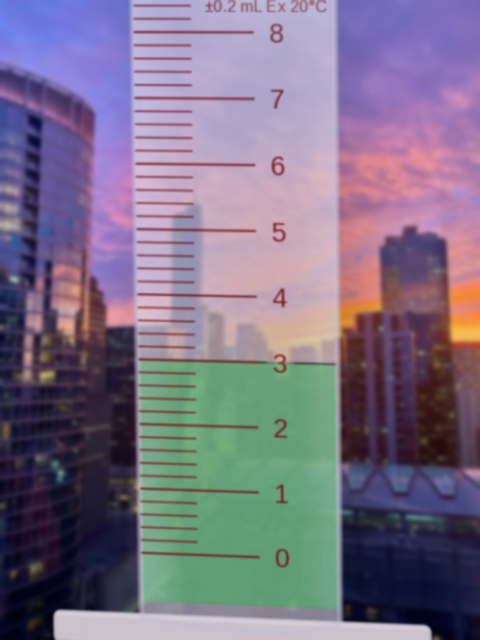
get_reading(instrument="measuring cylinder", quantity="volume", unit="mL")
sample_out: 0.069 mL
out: 3 mL
